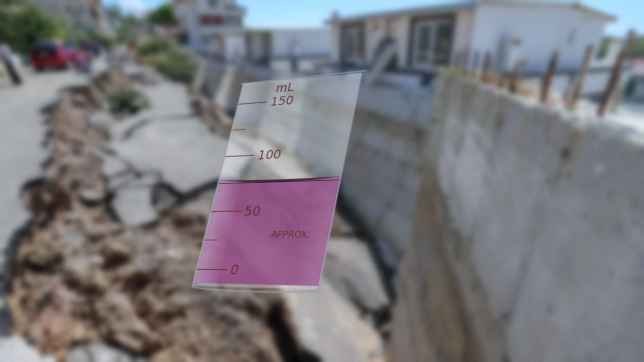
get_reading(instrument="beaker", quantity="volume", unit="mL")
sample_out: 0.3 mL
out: 75 mL
